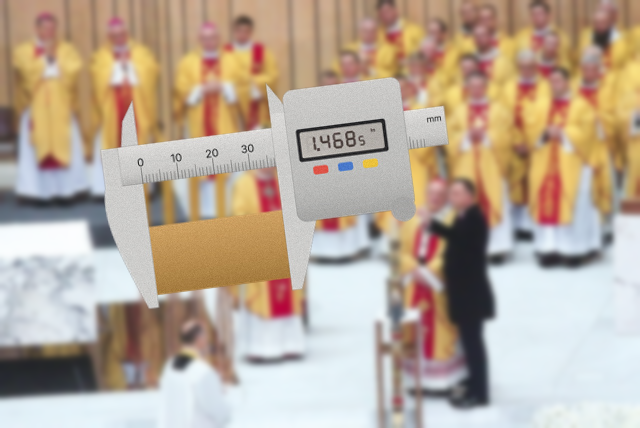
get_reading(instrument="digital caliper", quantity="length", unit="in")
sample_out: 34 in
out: 1.4685 in
